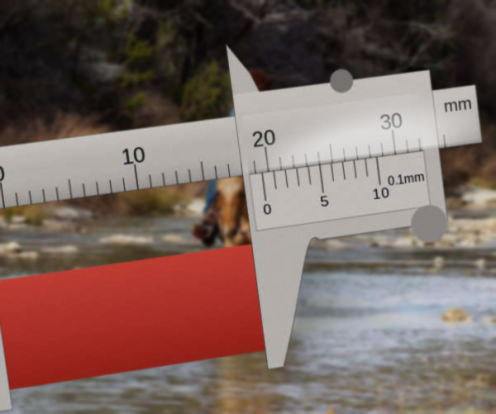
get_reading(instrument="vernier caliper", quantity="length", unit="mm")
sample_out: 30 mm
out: 19.5 mm
